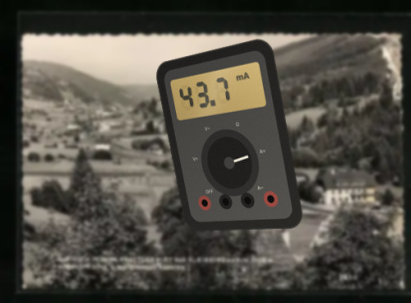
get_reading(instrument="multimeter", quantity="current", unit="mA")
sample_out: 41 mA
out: 43.7 mA
